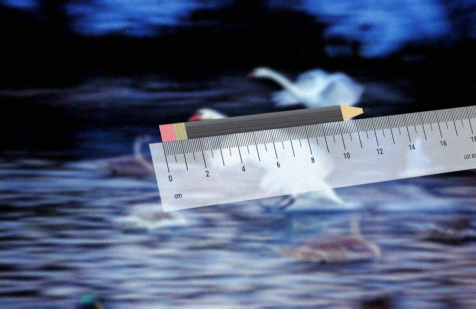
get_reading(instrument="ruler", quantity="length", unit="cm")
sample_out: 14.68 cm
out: 12 cm
